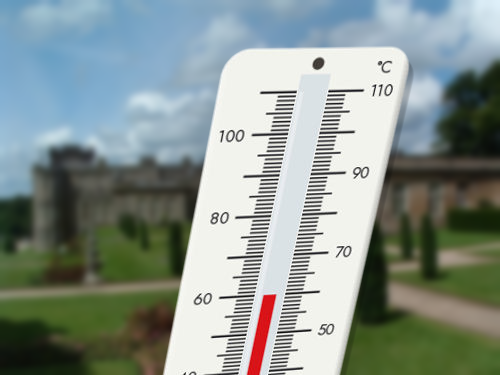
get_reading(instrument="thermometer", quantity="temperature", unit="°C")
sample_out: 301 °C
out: 60 °C
